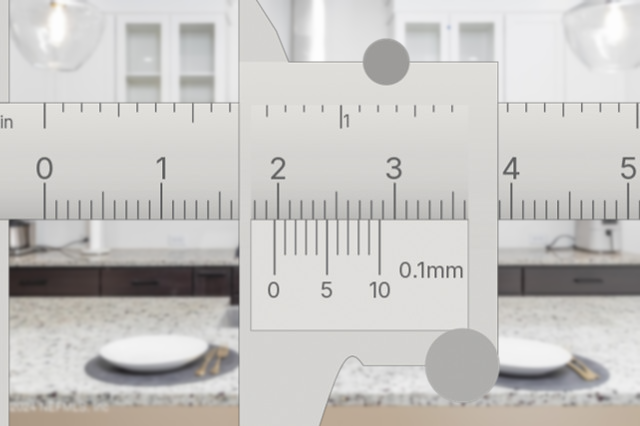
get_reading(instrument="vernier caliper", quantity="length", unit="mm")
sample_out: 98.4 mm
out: 19.7 mm
